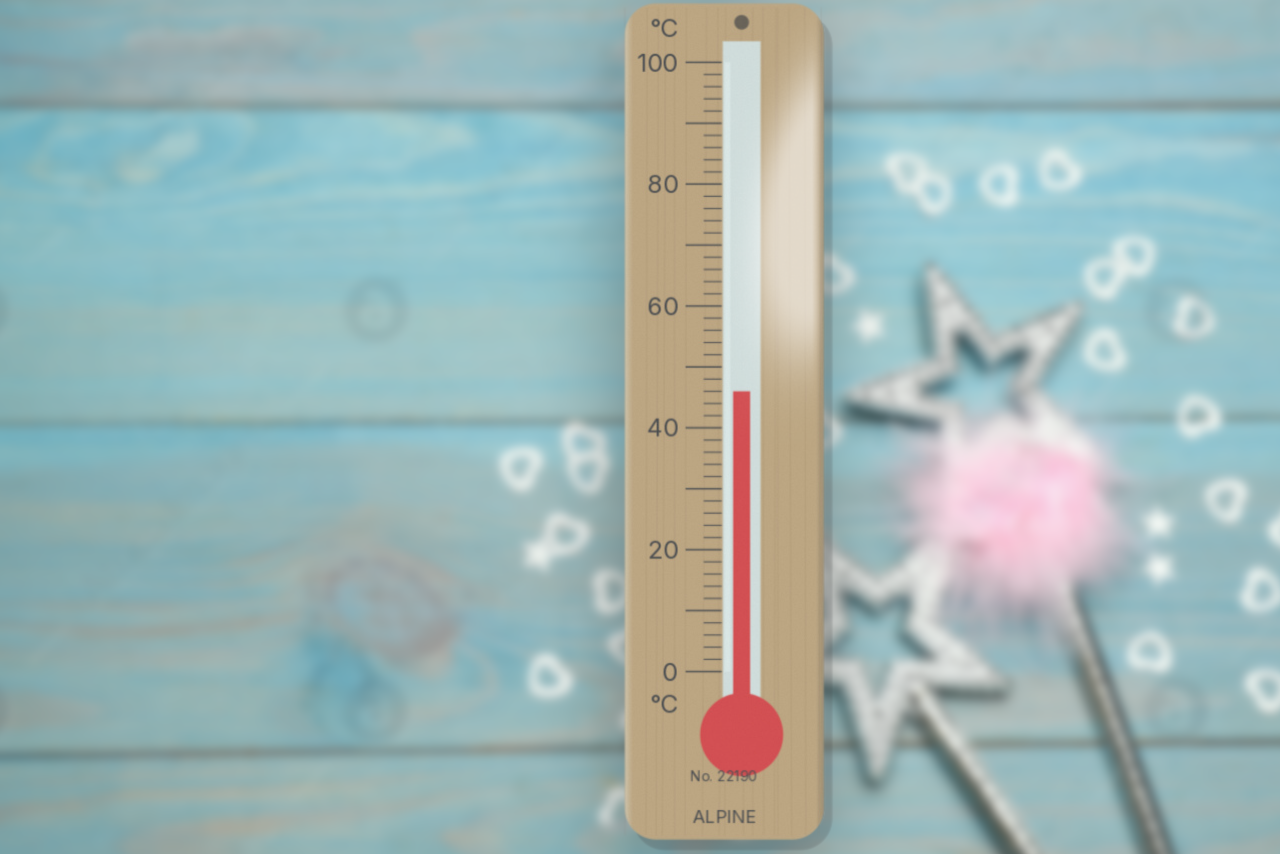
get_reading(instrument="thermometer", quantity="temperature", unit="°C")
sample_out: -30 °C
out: 46 °C
